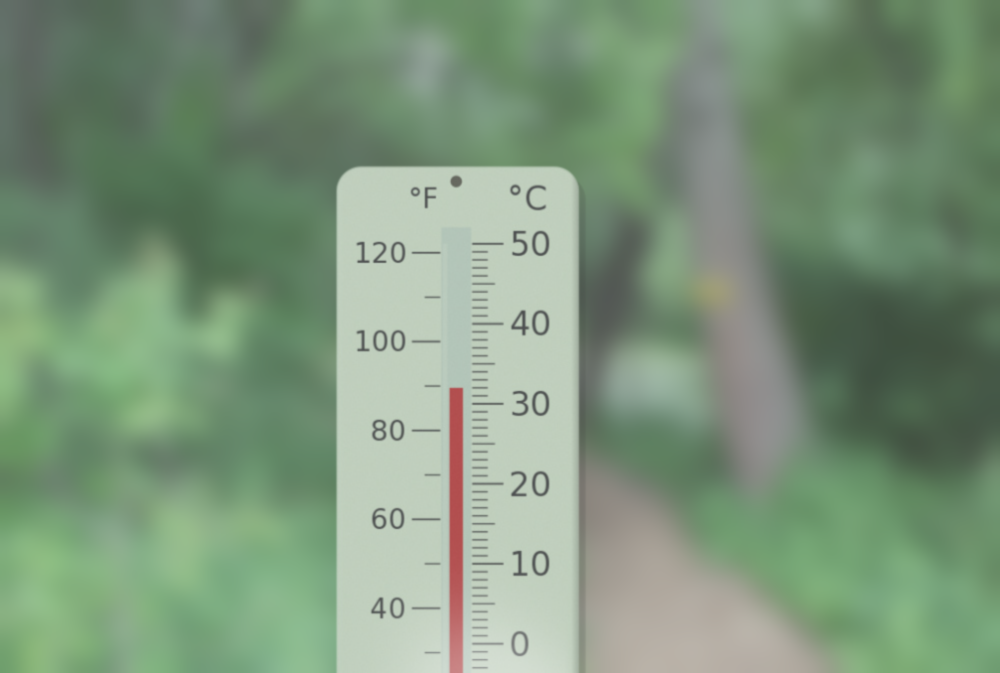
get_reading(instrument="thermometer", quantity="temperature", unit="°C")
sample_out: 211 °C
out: 32 °C
